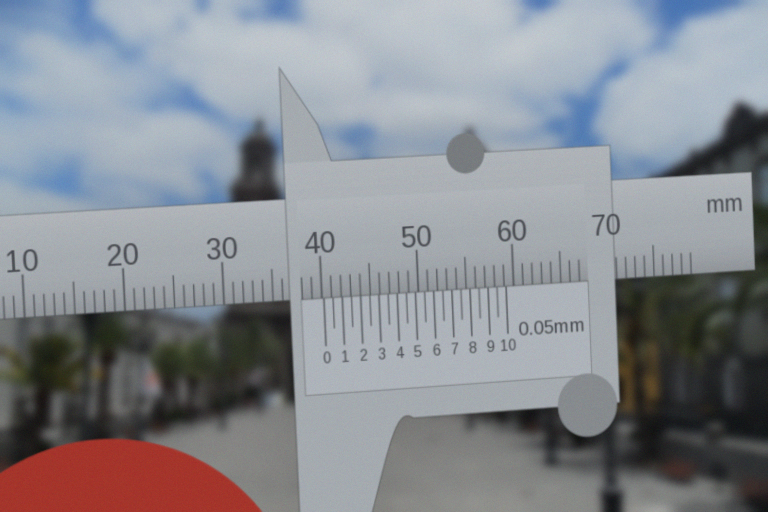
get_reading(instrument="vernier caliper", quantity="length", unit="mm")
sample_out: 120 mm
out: 40.2 mm
